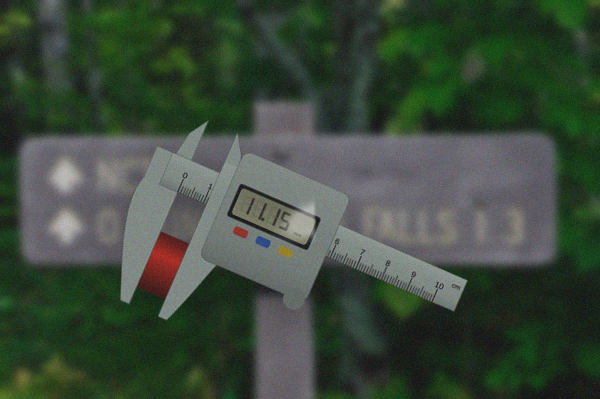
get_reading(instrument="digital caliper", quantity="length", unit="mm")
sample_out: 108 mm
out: 11.15 mm
